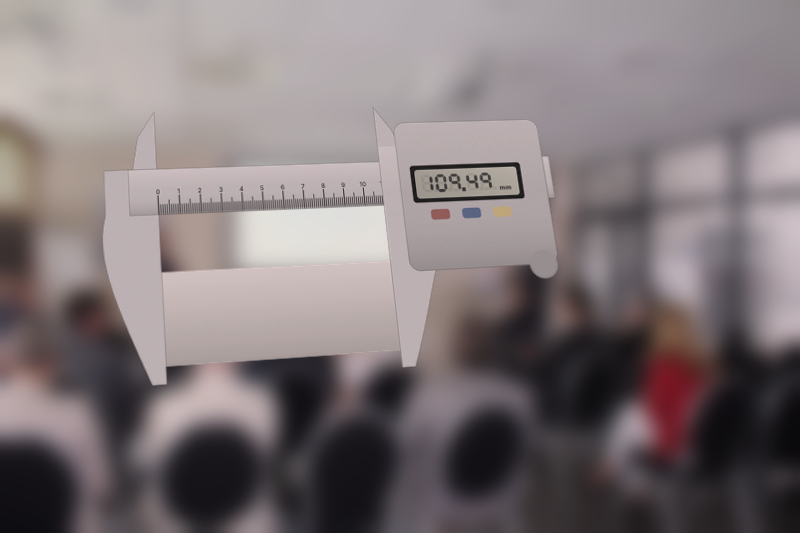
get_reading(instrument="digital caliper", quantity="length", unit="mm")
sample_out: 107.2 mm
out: 109.49 mm
